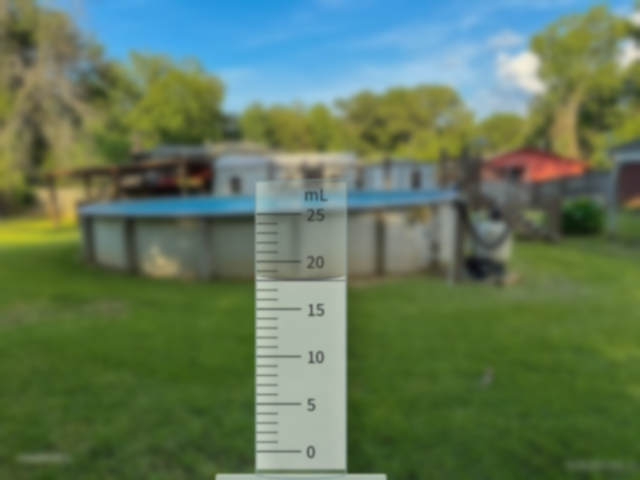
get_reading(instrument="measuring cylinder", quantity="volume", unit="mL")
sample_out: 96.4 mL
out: 18 mL
